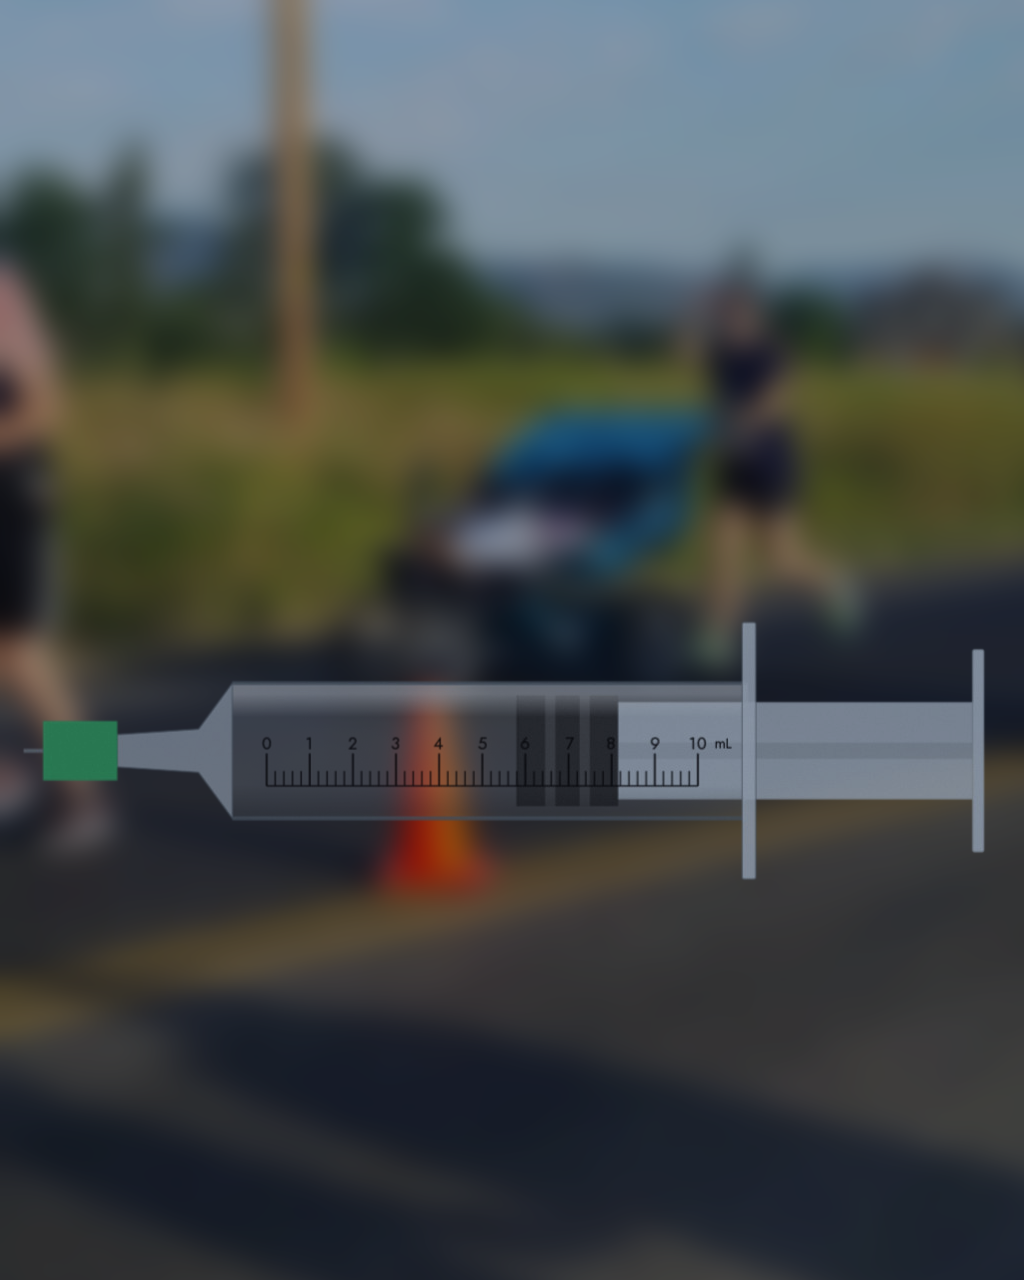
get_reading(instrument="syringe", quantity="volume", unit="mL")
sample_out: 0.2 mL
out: 5.8 mL
